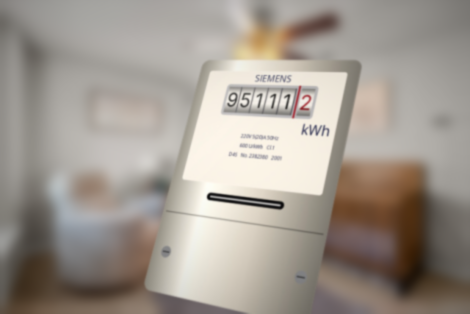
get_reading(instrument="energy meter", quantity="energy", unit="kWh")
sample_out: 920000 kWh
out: 95111.2 kWh
